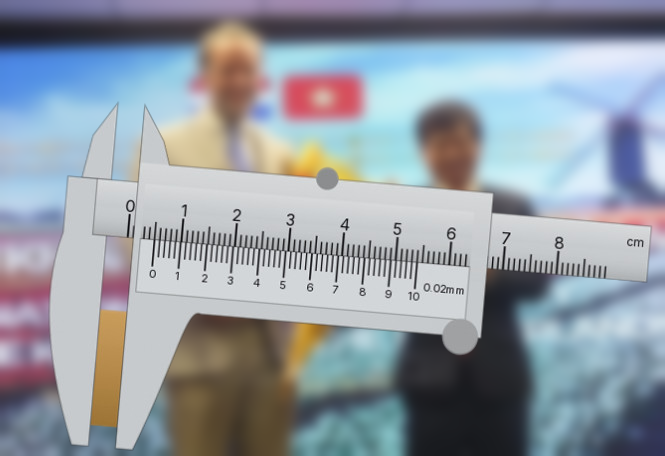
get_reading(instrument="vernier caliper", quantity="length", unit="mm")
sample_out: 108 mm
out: 5.0 mm
